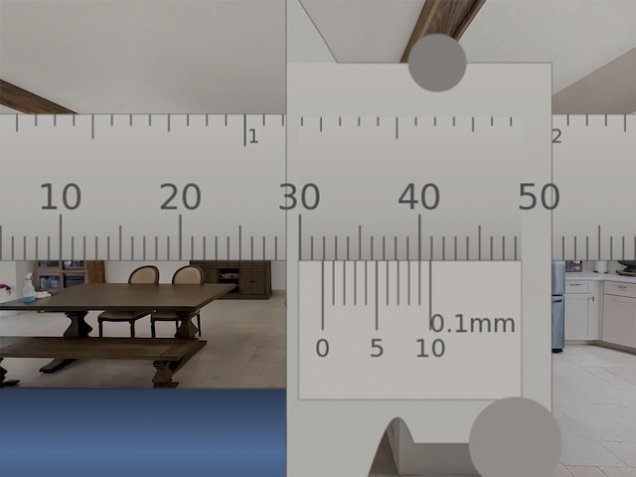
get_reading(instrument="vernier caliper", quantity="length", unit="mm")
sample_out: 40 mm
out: 31.9 mm
